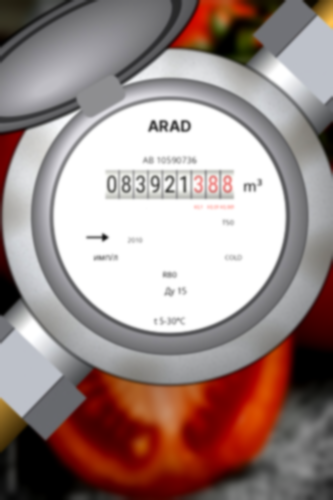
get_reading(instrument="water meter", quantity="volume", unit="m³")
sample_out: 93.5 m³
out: 83921.388 m³
